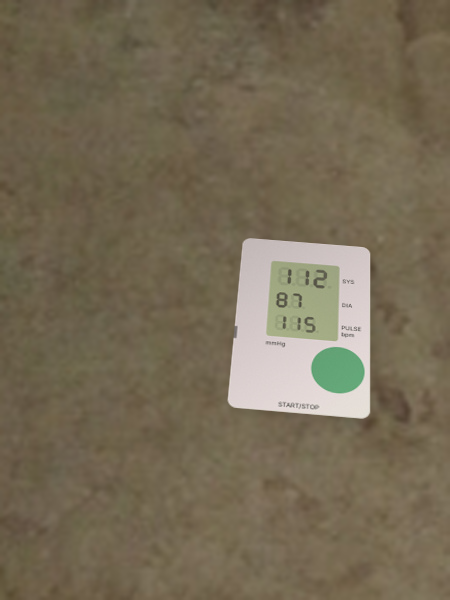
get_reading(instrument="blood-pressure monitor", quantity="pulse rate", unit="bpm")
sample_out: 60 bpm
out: 115 bpm
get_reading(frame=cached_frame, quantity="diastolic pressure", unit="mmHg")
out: 87 mmHg
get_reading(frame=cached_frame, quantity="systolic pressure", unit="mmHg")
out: 112 mmHg
